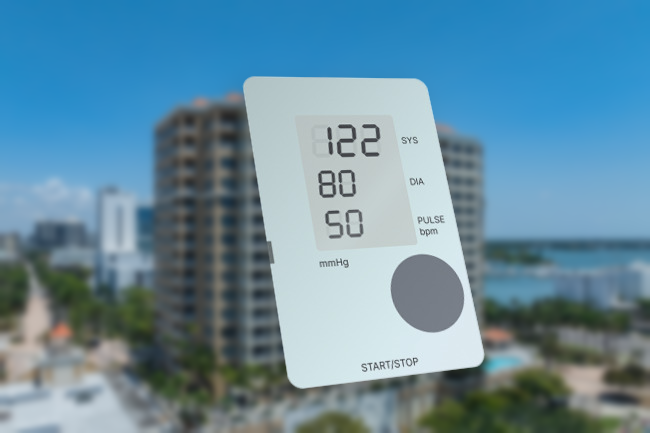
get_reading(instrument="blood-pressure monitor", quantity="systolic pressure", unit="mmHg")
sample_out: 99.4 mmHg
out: 122 mmHg
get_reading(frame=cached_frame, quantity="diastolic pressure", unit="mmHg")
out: 80 mmHg
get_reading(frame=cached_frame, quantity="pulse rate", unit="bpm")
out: 50 bpm
